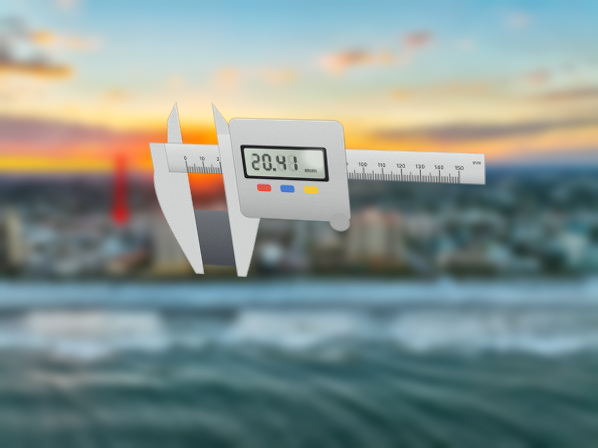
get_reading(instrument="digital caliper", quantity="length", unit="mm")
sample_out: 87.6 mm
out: 20.41 mm
